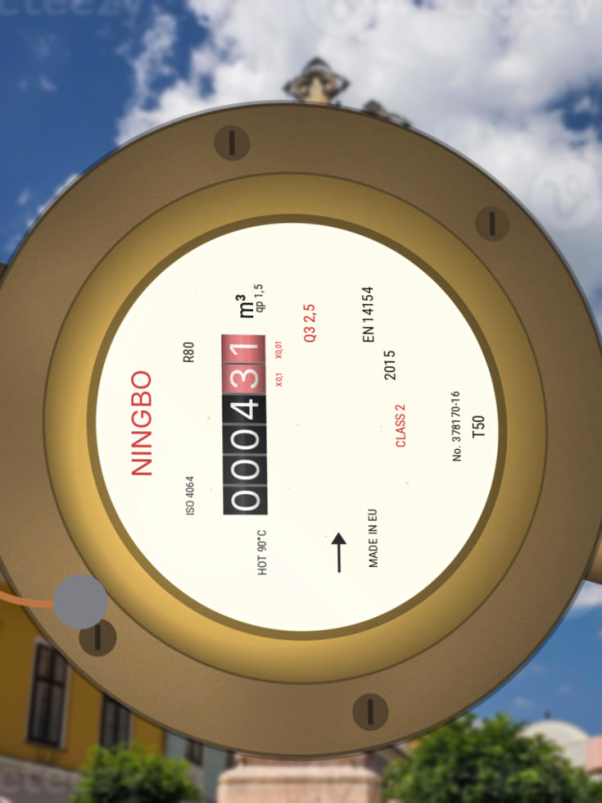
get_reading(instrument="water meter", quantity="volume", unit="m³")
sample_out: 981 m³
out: 4.31 m³
